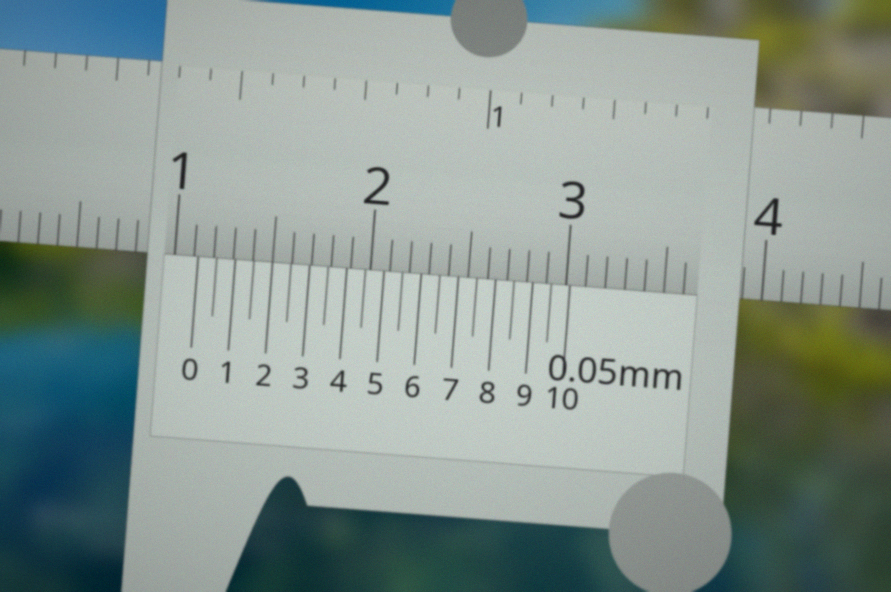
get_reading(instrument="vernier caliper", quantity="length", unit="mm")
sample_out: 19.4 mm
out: 11.2 mm
